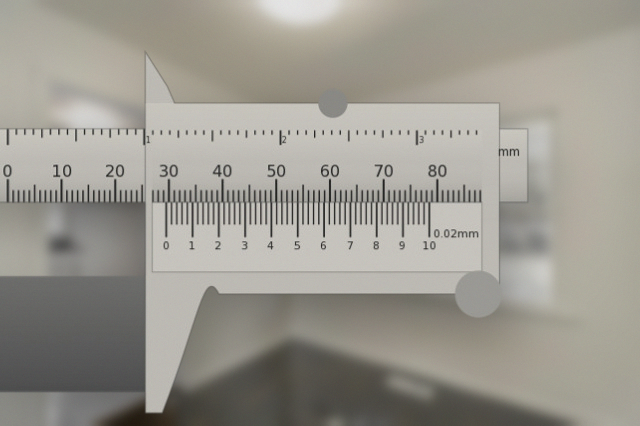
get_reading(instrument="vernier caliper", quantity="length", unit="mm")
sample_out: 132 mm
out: 29.5 mm
